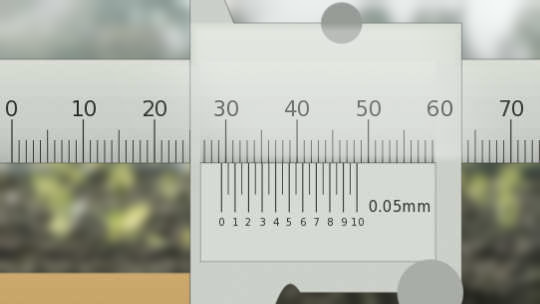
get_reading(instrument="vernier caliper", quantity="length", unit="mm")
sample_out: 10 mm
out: 29.4 mm
